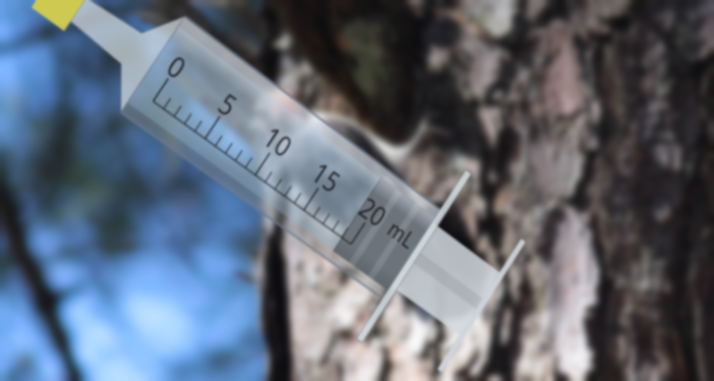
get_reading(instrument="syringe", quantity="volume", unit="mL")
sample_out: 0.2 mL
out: 19 mL
